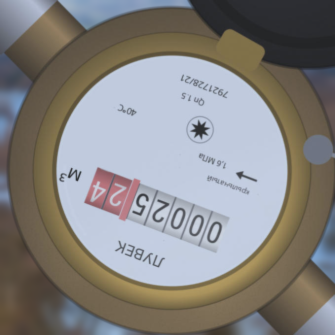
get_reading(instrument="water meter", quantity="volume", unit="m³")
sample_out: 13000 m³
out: 25.24 m³
